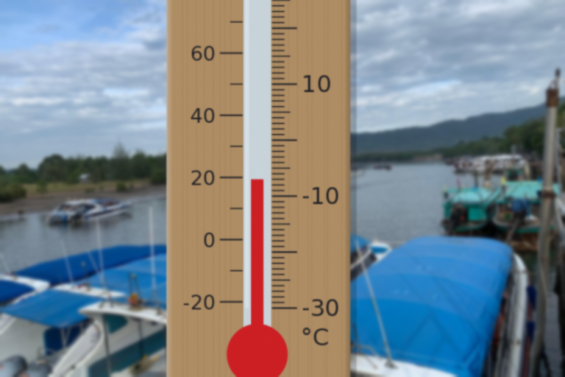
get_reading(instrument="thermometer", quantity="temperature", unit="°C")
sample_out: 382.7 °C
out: -7 °C
